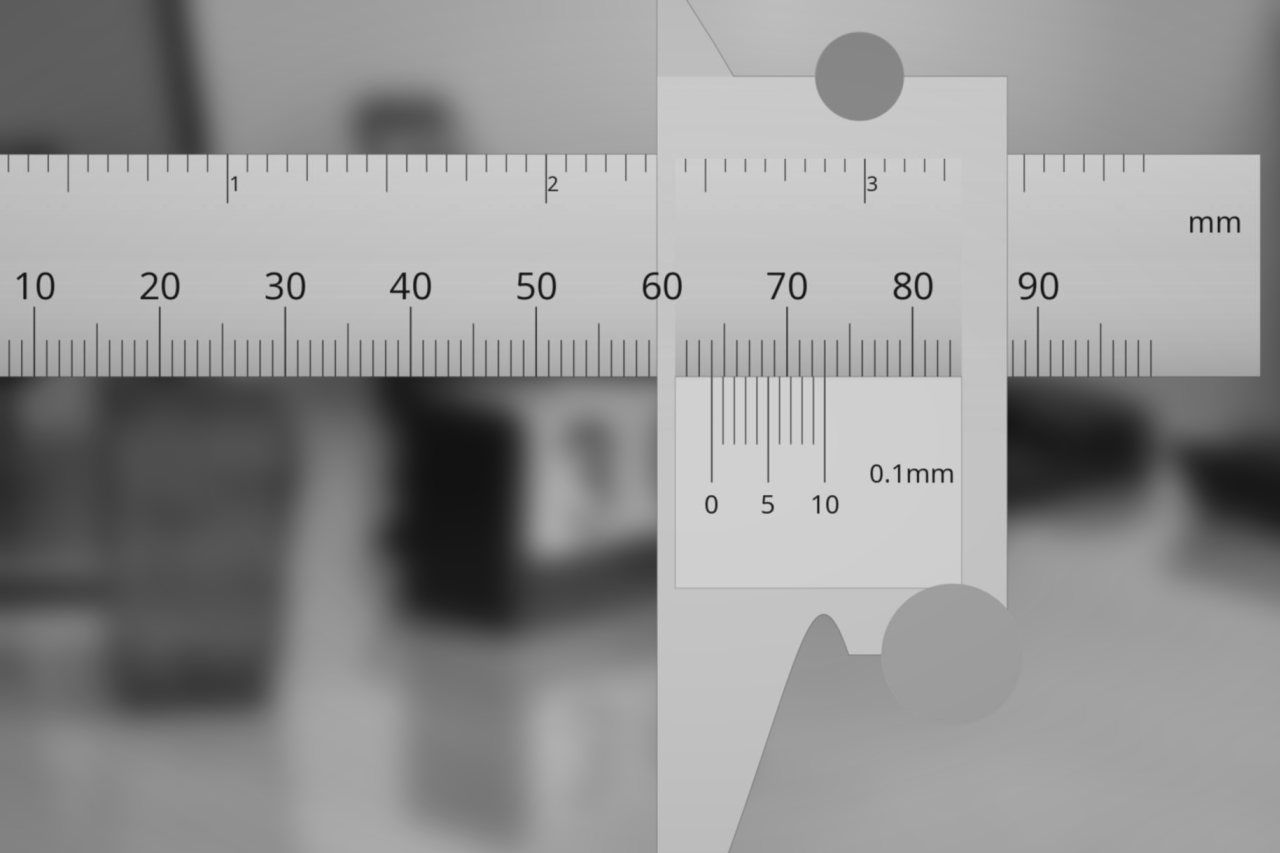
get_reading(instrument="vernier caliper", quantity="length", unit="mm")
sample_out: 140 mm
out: 64.0 mm
